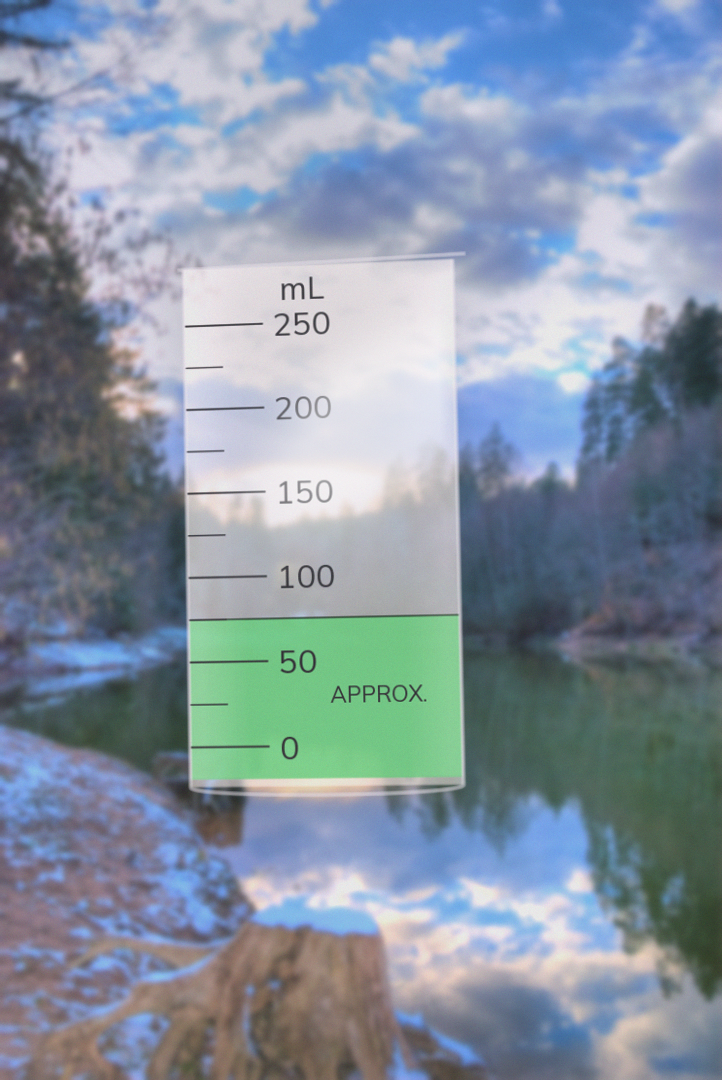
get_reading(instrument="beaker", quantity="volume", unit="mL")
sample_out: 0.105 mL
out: 75 mL
